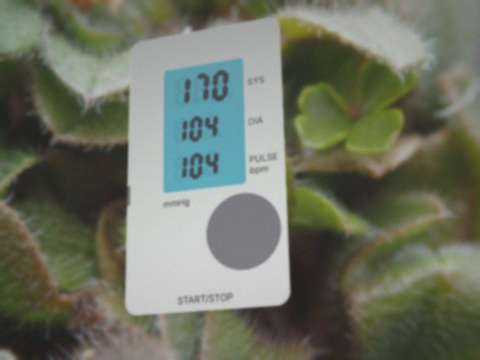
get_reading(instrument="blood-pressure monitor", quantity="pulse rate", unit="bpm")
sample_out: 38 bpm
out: 104 bpm
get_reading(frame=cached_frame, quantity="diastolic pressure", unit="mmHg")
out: 104 mmHg
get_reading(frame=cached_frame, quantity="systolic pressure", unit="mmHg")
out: 170 mmHg
